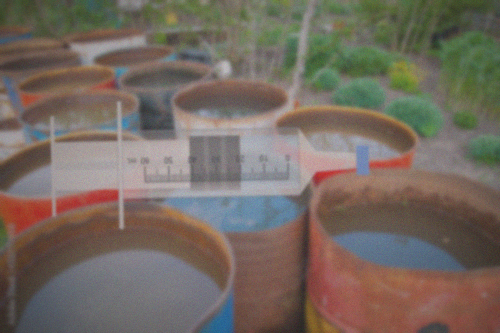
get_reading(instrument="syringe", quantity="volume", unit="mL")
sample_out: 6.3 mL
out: 20 mL
